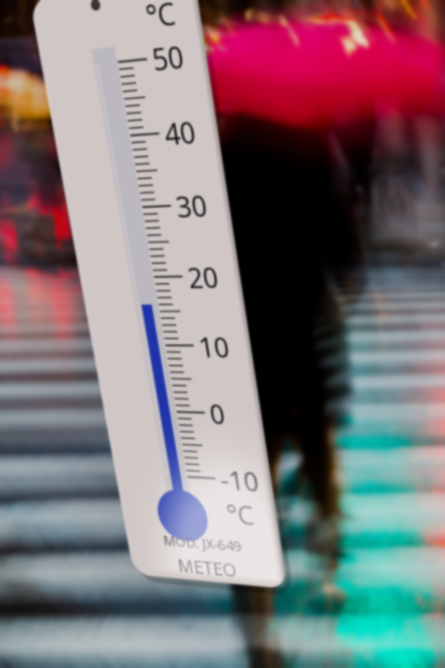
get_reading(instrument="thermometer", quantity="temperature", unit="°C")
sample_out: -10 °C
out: 16 °C
